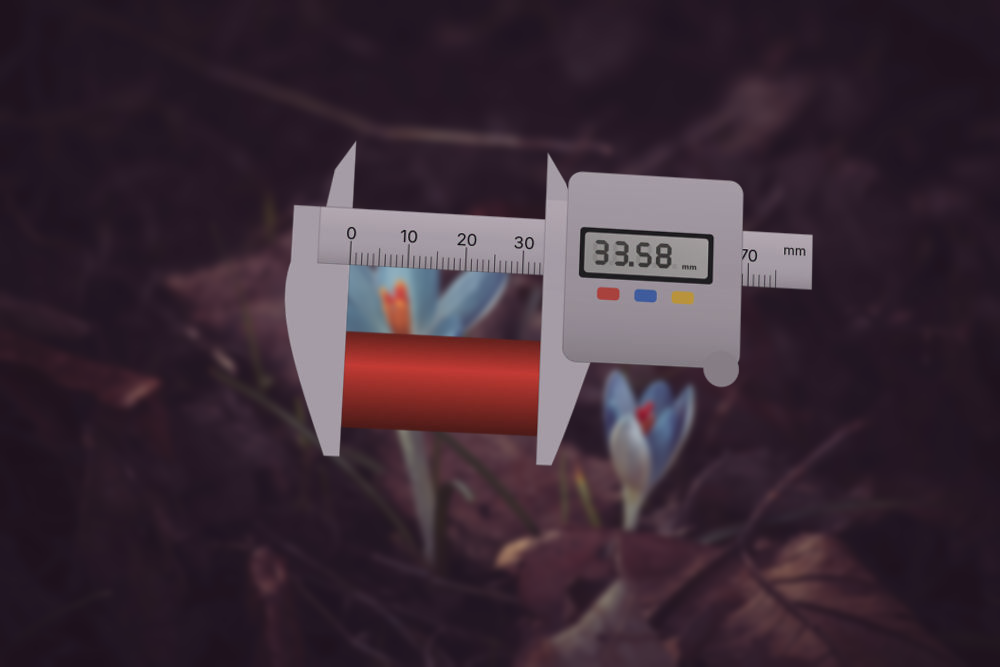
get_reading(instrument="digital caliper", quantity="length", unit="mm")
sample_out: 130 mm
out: 33.58 mm
